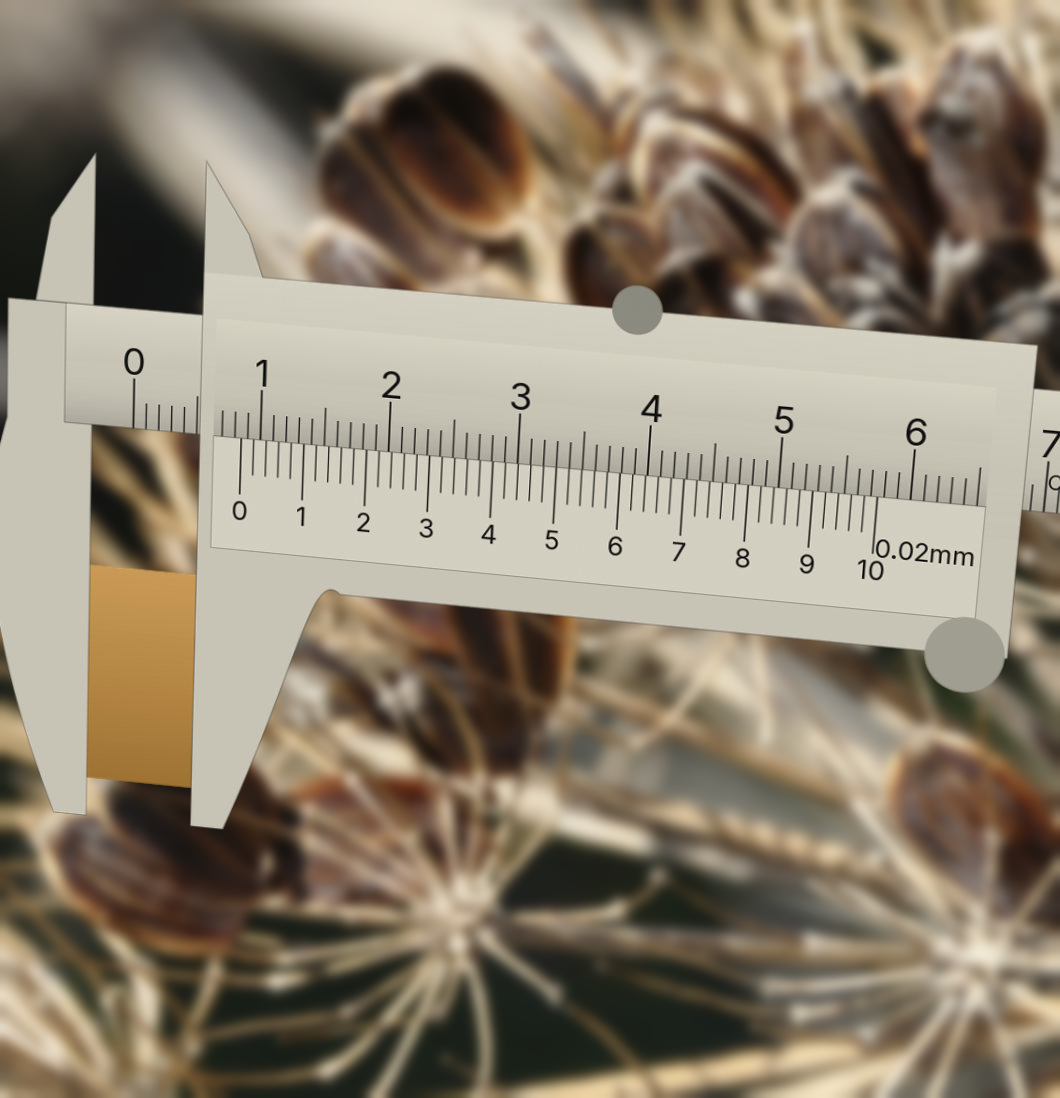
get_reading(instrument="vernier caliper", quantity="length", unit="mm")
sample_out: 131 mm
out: 8.5 mm
